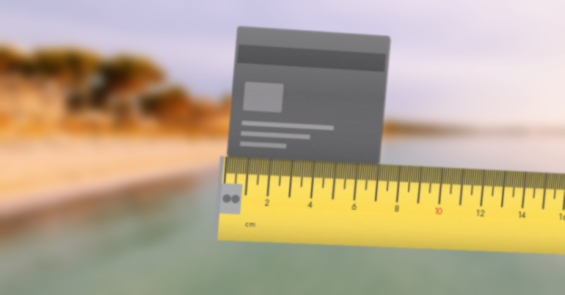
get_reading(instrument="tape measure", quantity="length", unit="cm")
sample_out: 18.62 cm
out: 7 cm
